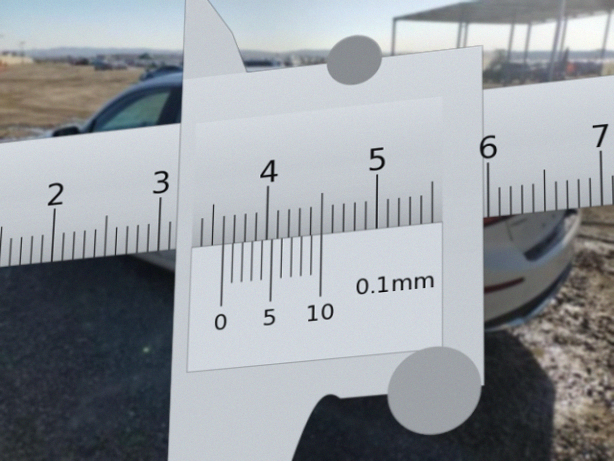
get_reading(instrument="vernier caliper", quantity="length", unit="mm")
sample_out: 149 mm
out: 36.0 mm
